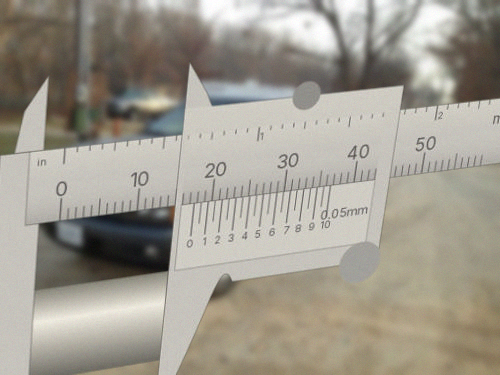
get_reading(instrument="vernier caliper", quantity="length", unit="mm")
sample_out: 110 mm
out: 17.6 mm
